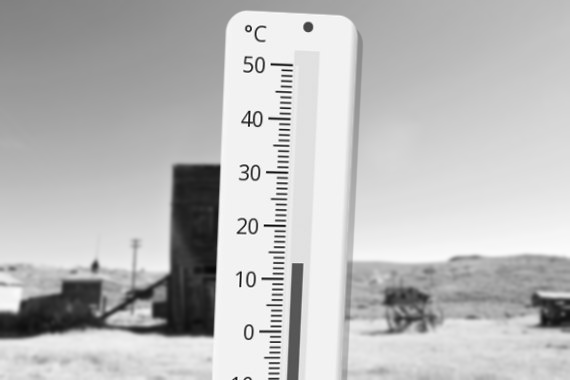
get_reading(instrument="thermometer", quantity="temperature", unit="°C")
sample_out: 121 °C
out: 13 °C
